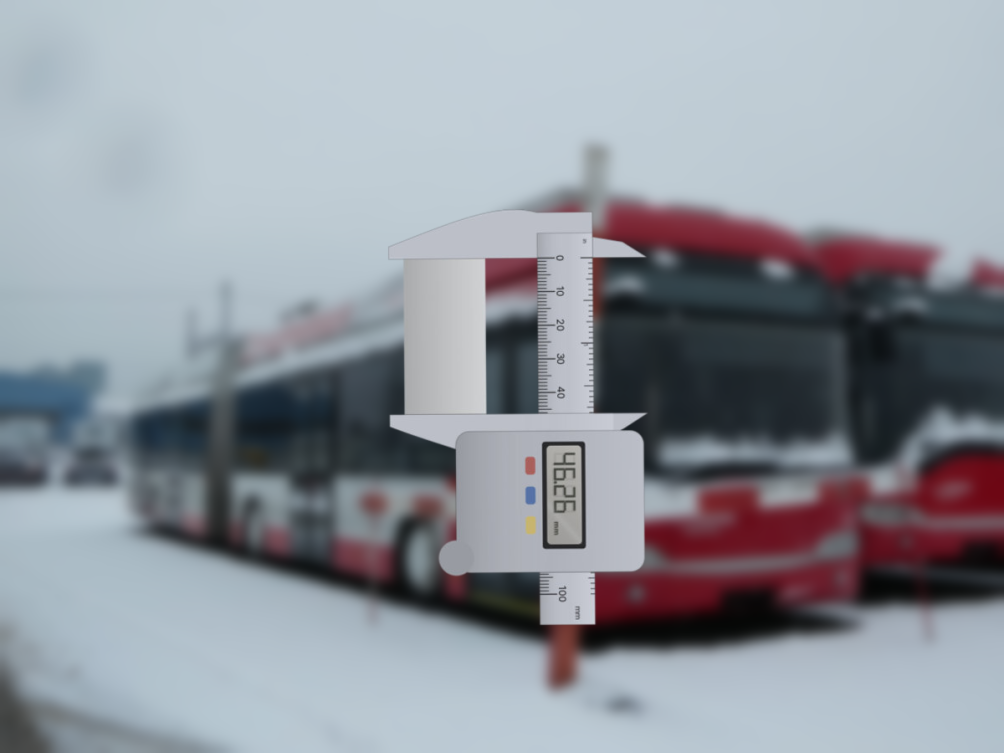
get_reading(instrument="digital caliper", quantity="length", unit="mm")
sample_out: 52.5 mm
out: 46.26 mm
